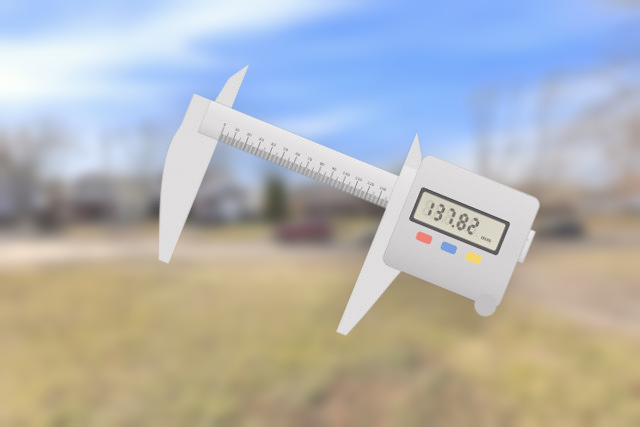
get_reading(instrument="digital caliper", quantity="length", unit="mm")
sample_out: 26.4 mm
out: 137.82 mm
